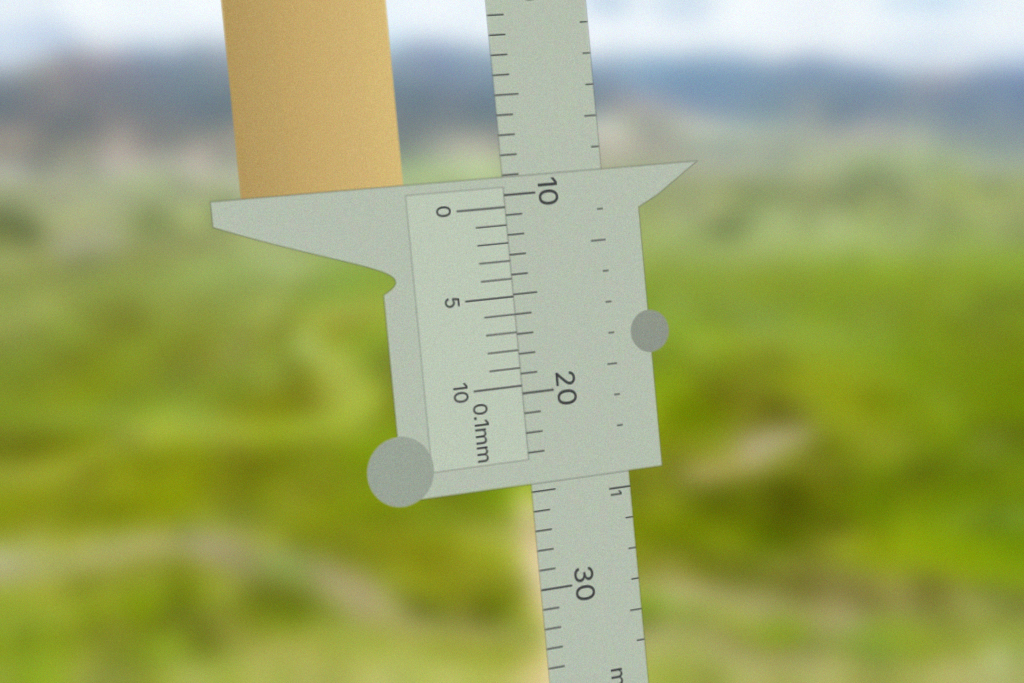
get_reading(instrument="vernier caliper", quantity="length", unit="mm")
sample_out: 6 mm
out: 10.6 mm
